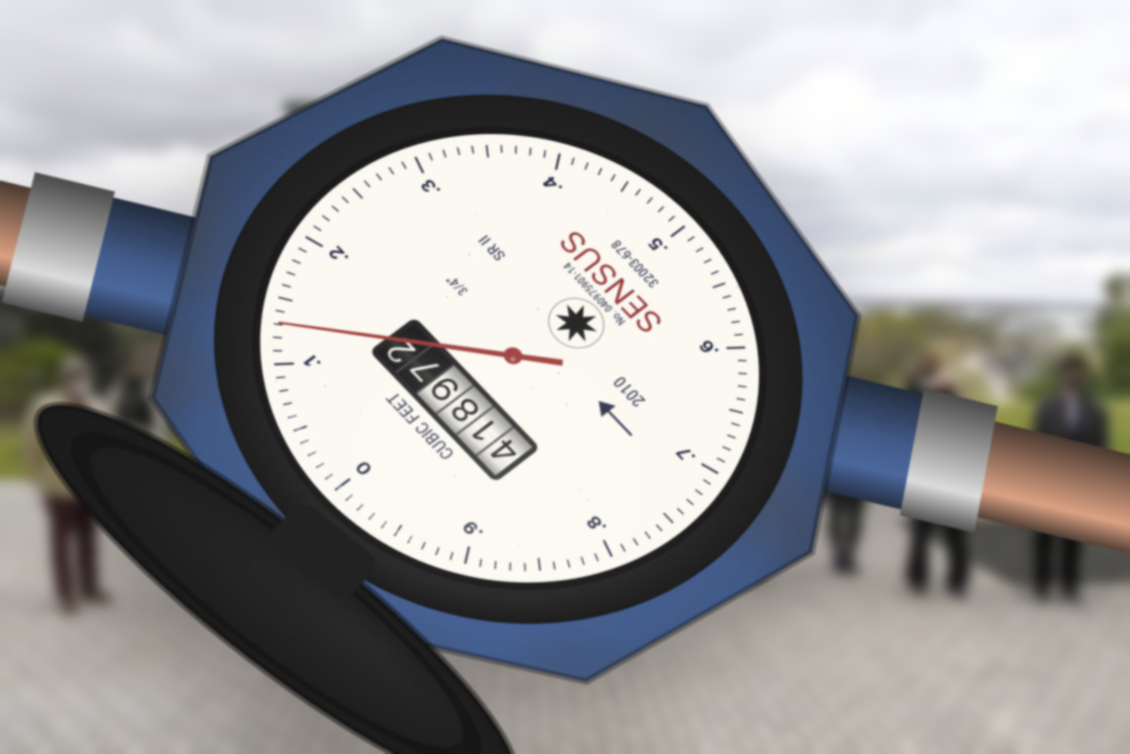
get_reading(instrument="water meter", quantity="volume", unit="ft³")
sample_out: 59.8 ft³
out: 418972.13 ft³
